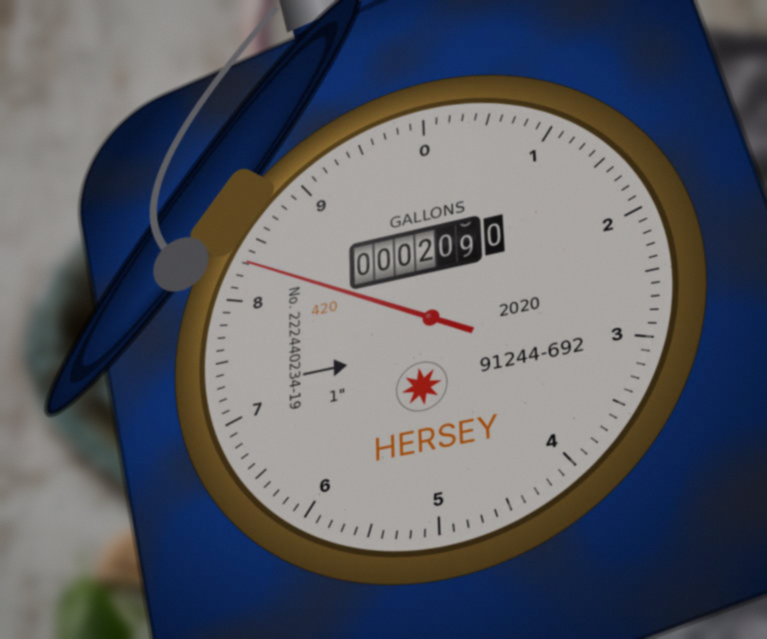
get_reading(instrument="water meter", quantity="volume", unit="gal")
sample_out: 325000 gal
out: 2088.3 gal
